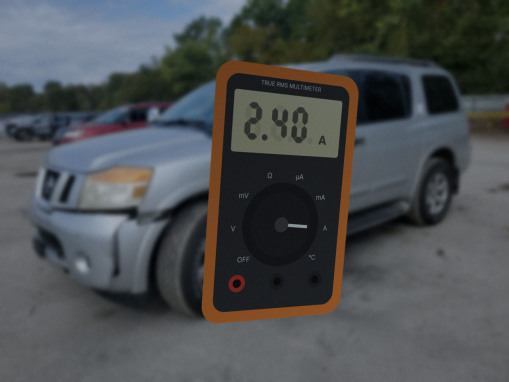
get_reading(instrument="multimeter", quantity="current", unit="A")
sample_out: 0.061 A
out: 2.40 A
